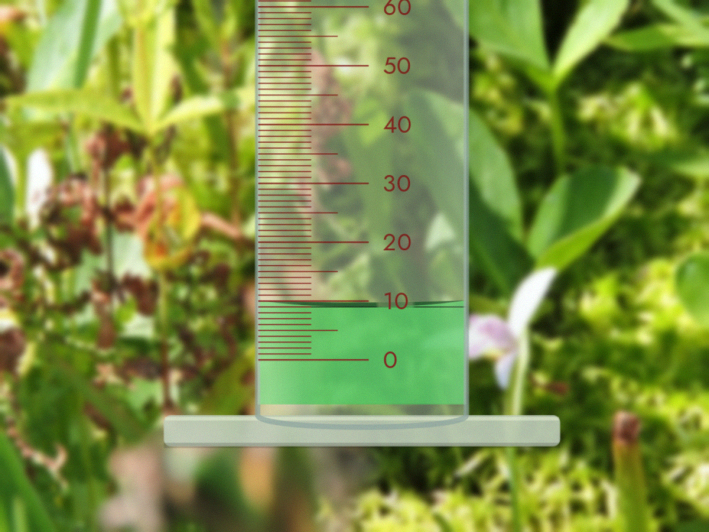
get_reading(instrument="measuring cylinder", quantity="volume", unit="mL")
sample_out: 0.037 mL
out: 9 mL
